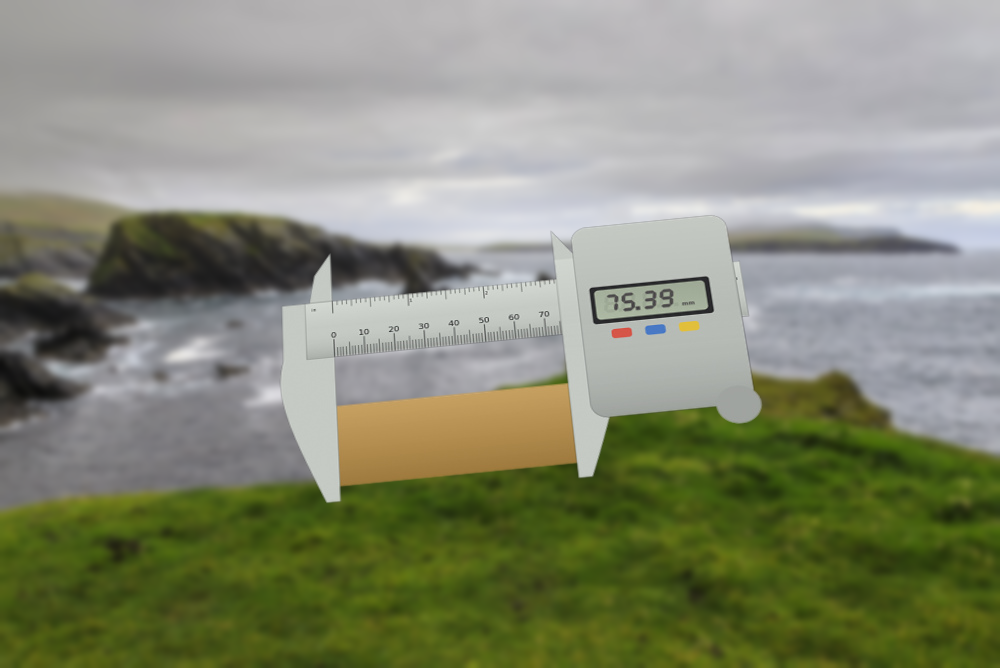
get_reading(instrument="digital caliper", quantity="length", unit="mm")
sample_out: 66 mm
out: 75.39 mm
